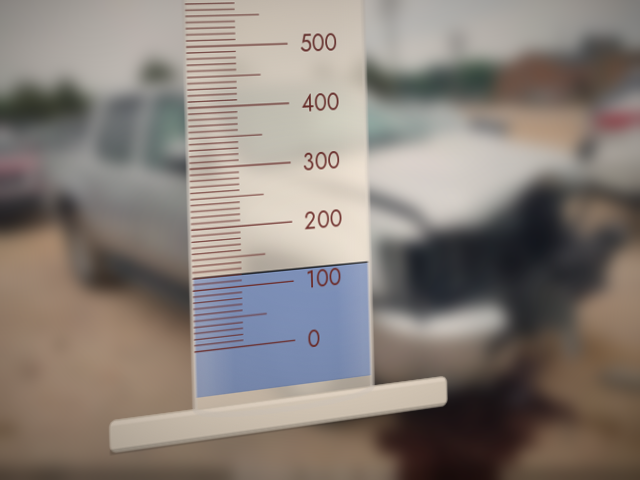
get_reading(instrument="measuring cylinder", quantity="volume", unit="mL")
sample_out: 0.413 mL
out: 120 mL
